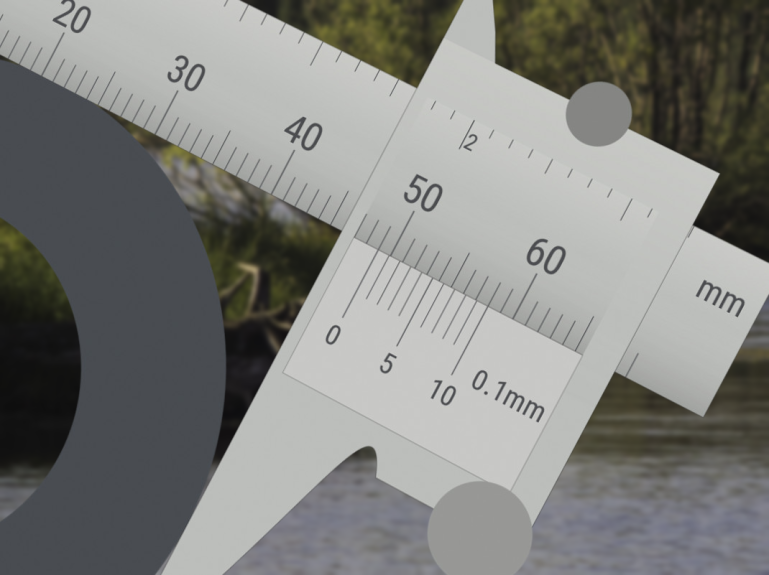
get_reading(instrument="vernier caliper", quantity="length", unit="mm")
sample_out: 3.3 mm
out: 49.0 mm
